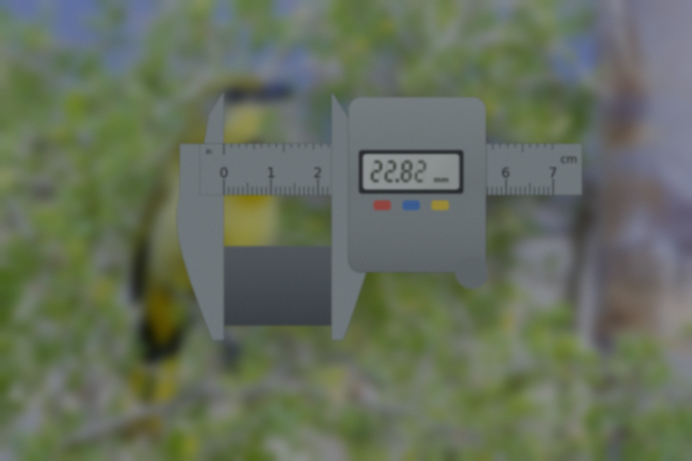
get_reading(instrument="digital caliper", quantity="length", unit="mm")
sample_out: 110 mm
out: 22.82 mm
